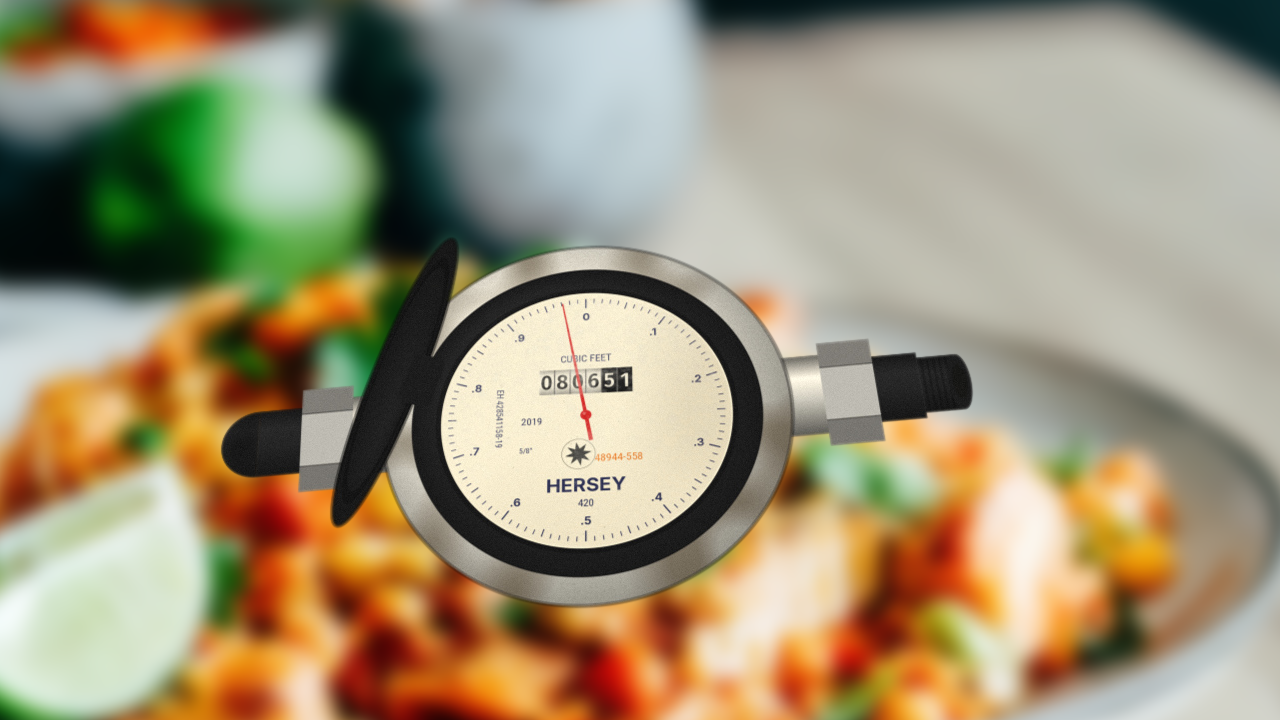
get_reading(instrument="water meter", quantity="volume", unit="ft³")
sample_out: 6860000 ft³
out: 80650.97 ft³
